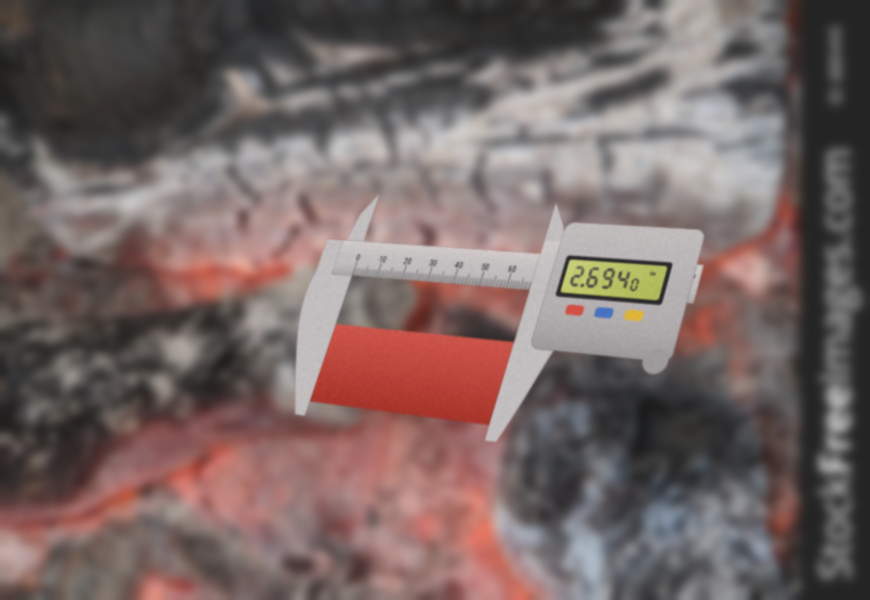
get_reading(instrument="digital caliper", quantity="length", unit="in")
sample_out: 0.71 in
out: 2.6940 in
